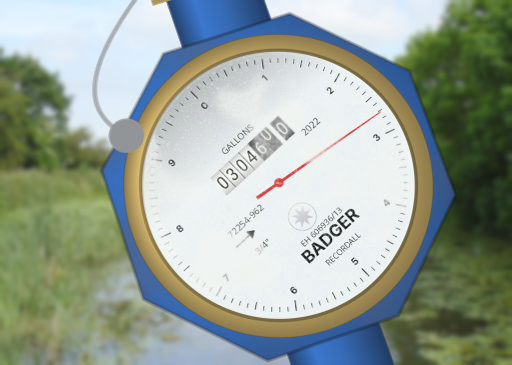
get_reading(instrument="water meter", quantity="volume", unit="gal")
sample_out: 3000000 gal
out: 304602.7 gal
